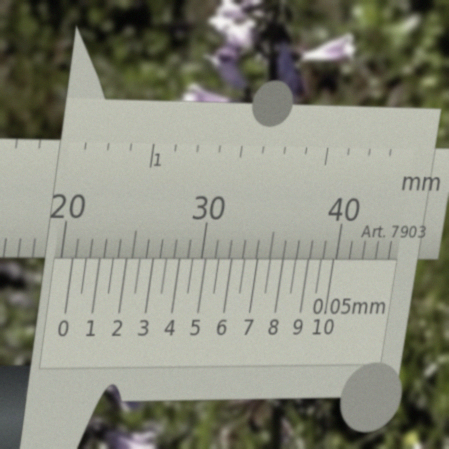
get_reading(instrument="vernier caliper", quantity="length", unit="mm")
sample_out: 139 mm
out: 20.8 mm
